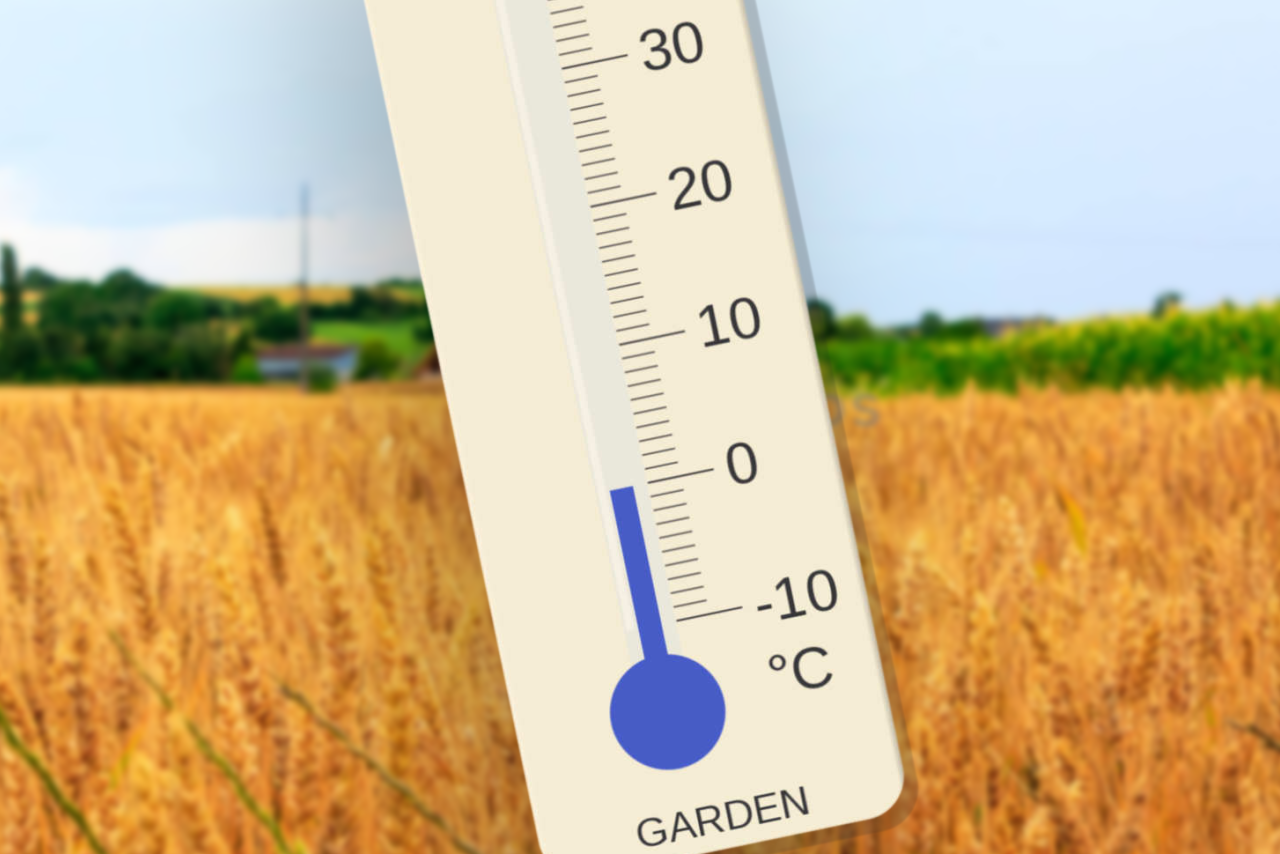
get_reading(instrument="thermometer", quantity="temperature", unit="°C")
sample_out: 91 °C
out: 0 °C
